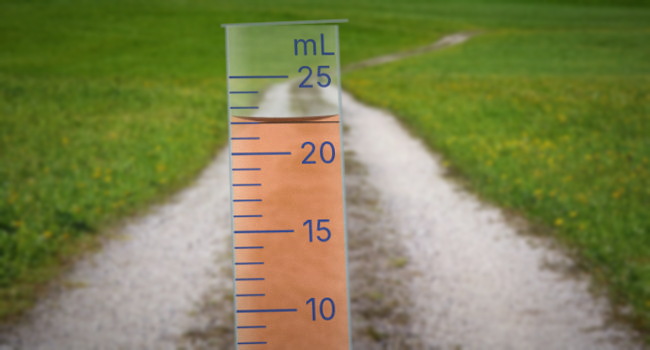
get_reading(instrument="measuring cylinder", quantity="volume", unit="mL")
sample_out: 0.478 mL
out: 22 mL
